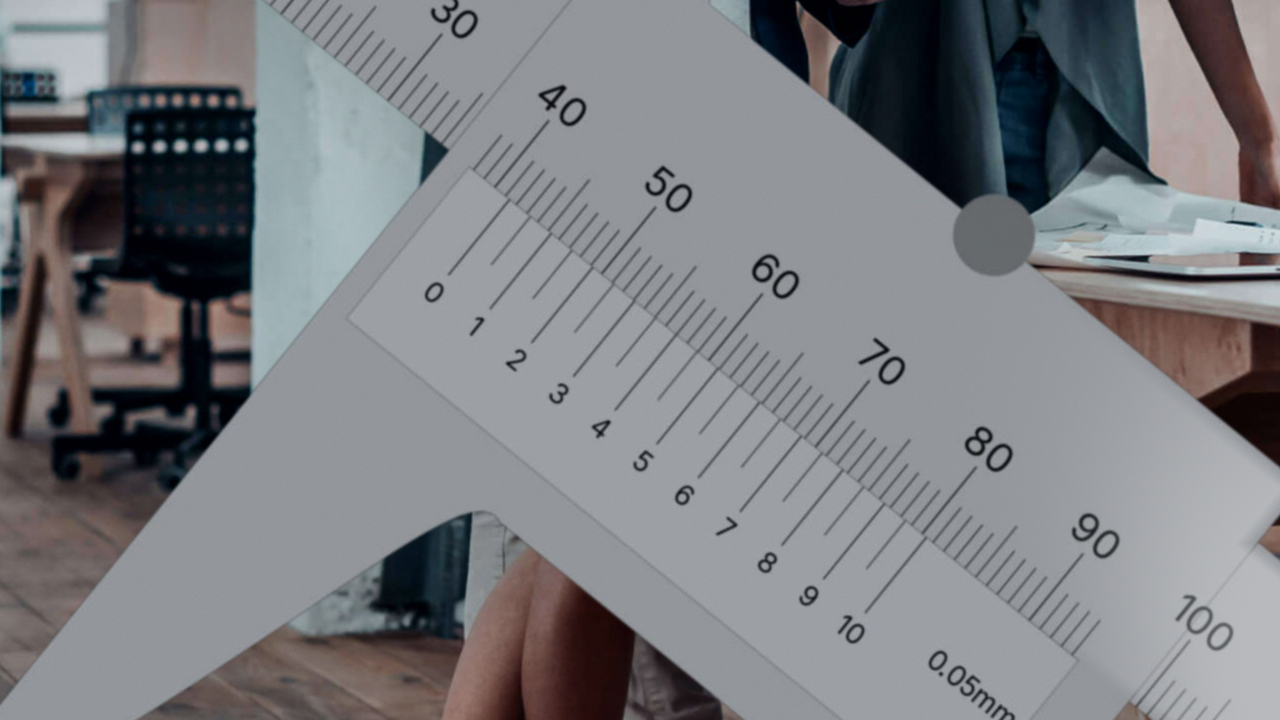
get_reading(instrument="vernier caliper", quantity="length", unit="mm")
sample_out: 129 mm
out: 41.4 mm
